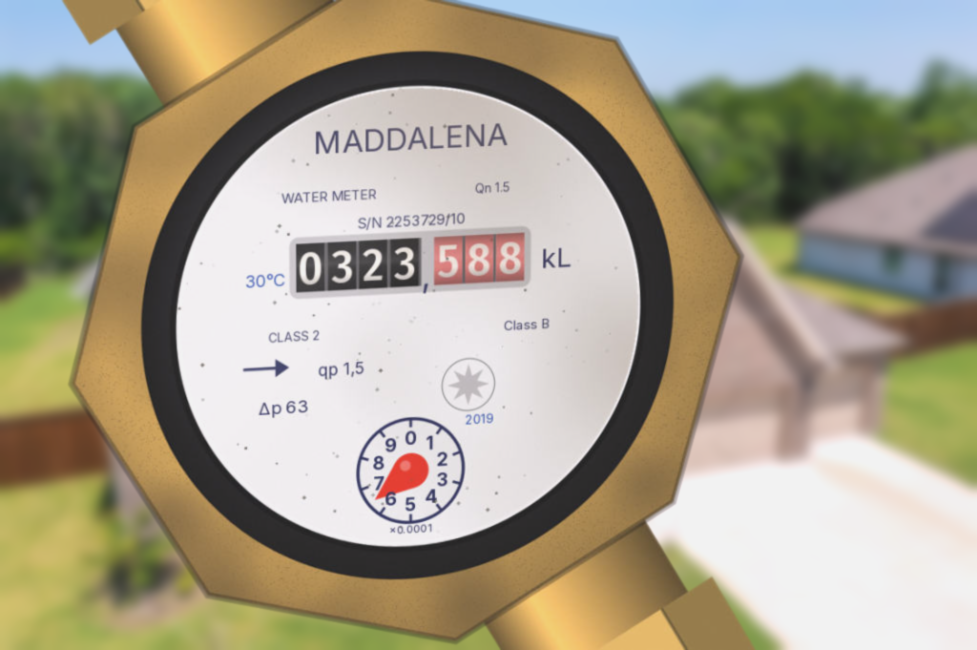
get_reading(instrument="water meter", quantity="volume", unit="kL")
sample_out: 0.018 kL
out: 323.5886 kL
